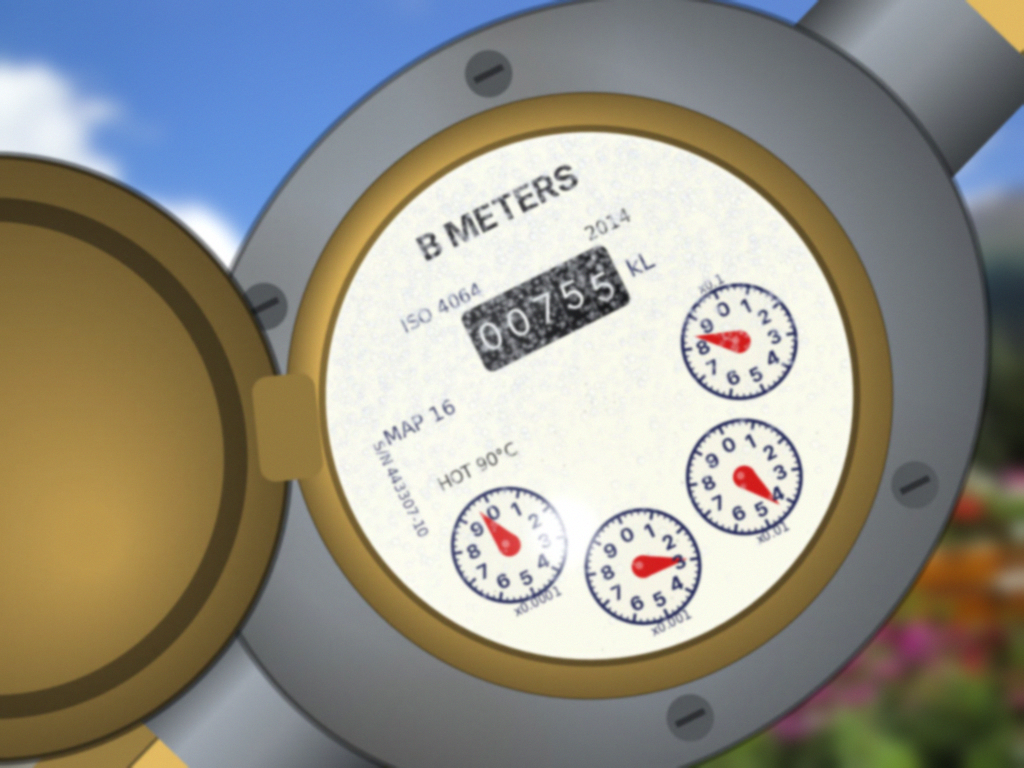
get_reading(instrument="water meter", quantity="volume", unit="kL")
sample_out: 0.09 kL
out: 754.8429 kL
